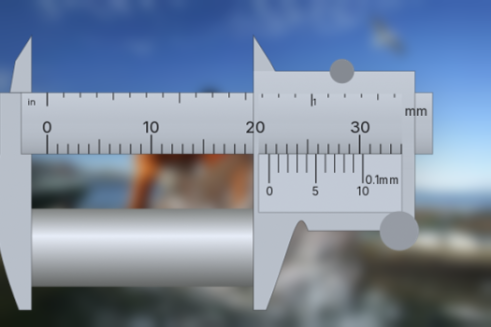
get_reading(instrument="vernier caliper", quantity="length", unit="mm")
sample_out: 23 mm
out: 21.3 mm
